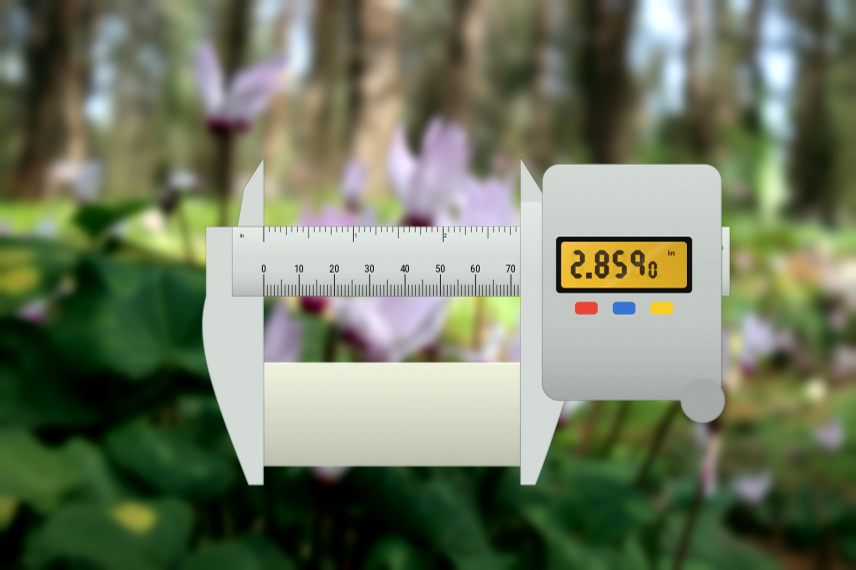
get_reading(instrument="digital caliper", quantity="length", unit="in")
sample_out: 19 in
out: 2.8590 in
